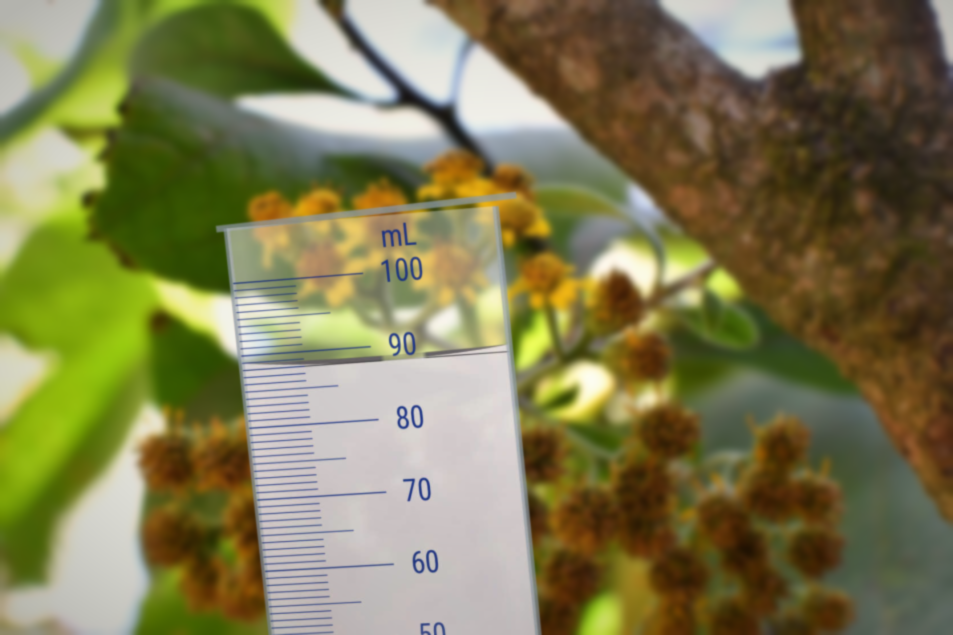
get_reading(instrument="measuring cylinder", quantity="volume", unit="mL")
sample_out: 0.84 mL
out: 88 mL
